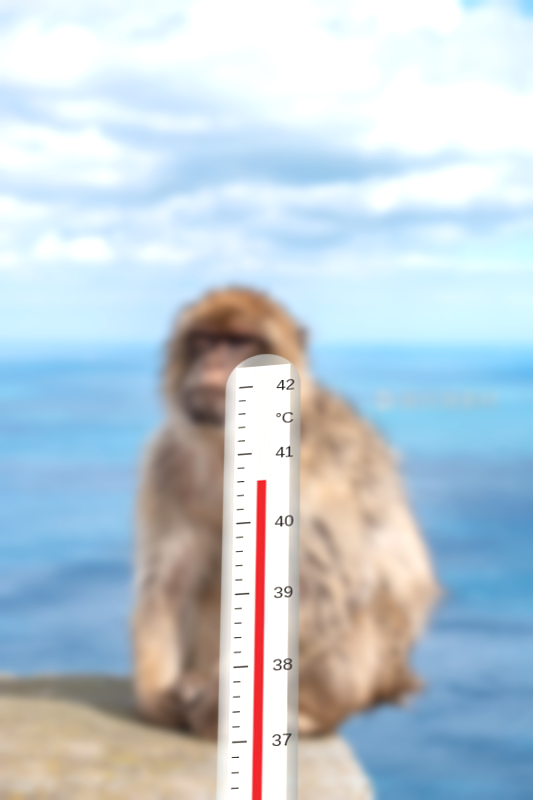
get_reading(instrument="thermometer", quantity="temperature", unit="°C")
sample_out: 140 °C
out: 40.6 °C
